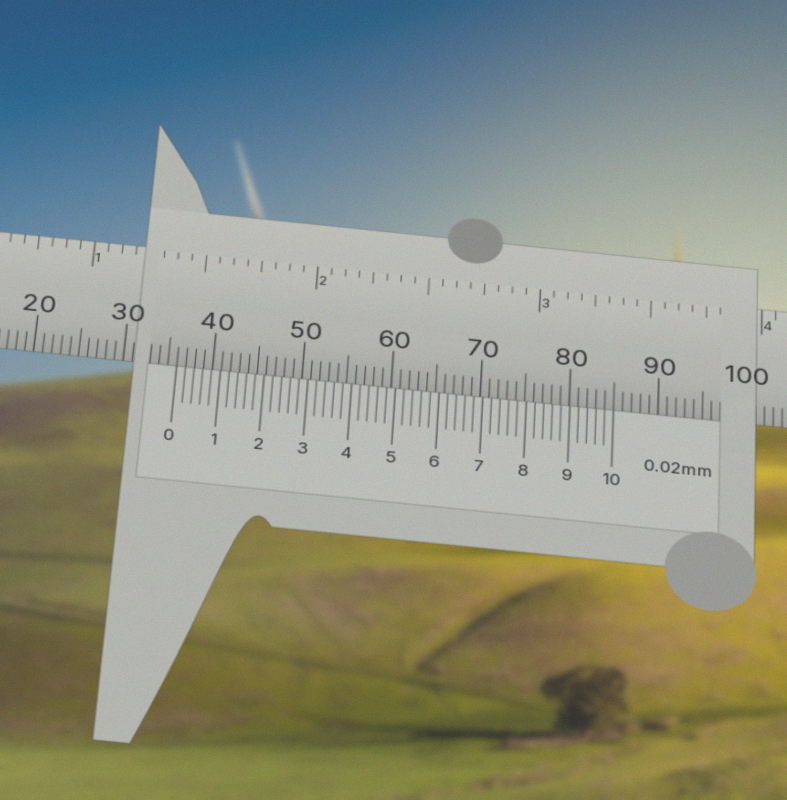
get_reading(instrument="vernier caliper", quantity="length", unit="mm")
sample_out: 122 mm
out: 36.0 mm
